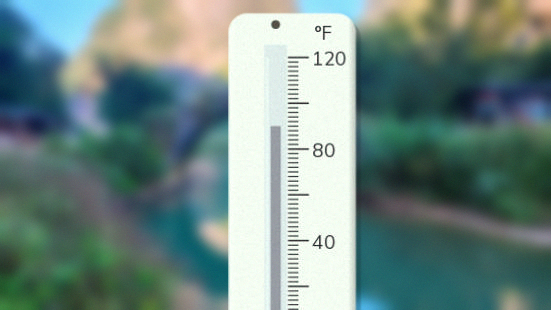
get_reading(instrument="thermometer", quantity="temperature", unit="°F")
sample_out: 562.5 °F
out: 90 °F
